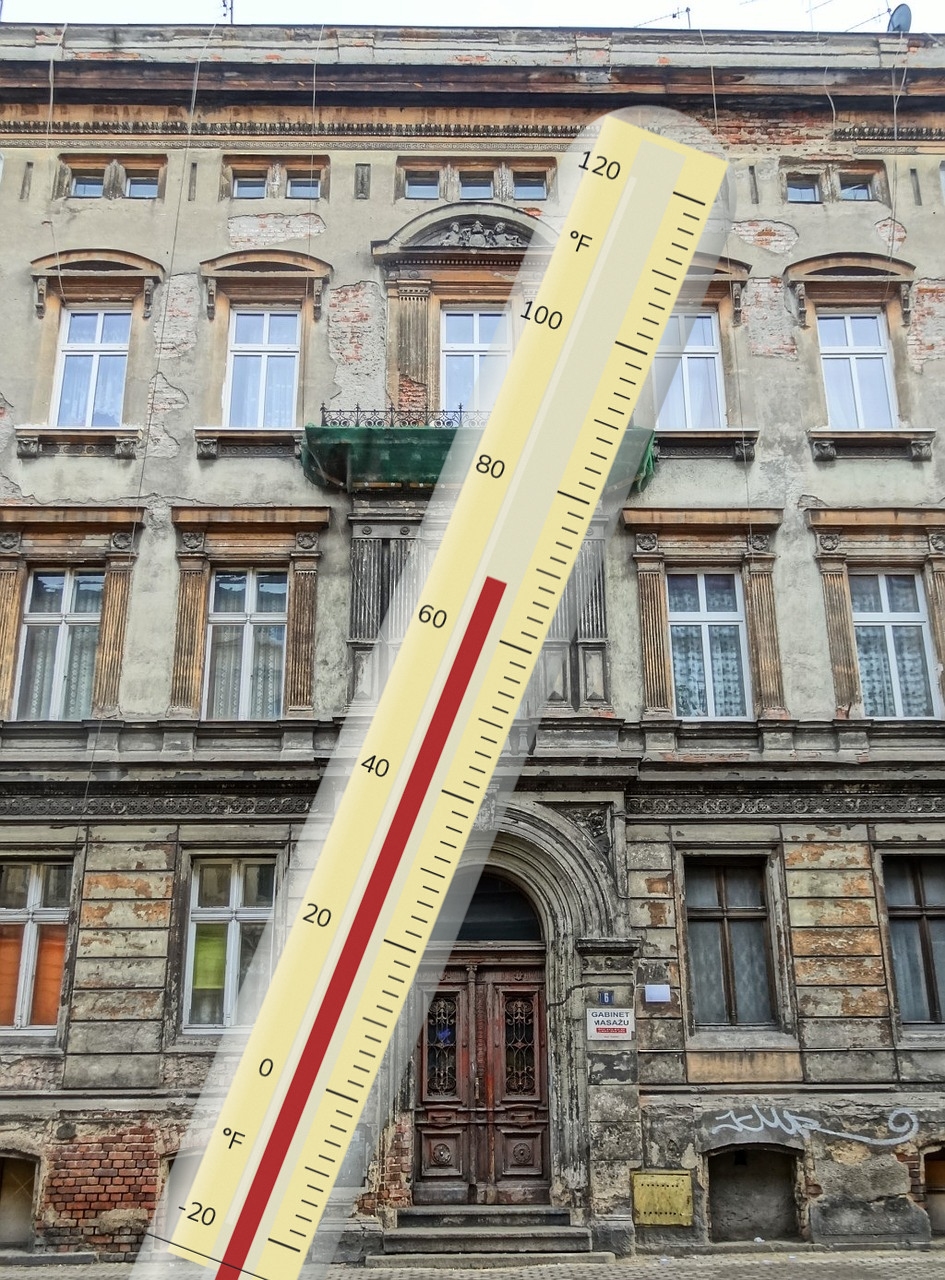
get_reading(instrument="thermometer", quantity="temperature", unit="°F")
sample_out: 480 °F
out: 67 °F
